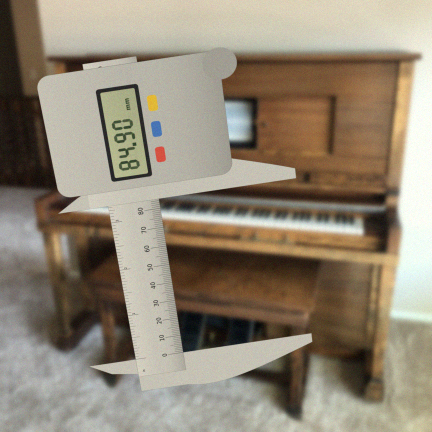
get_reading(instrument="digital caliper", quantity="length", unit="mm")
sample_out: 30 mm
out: 84.90 mm
